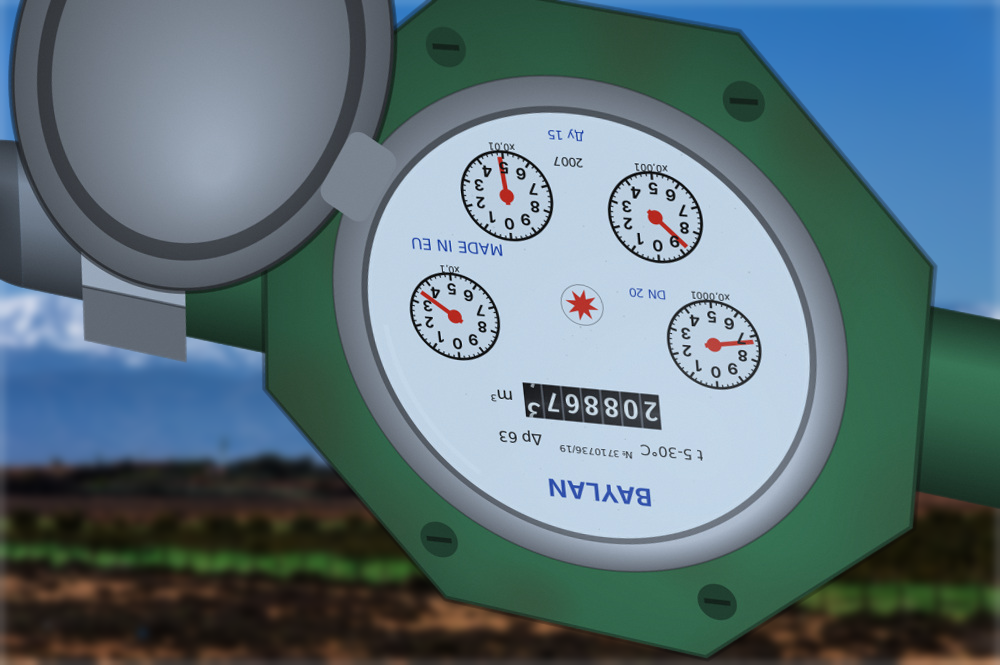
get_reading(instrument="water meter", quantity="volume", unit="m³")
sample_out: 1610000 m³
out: 2088673.3487 m³
